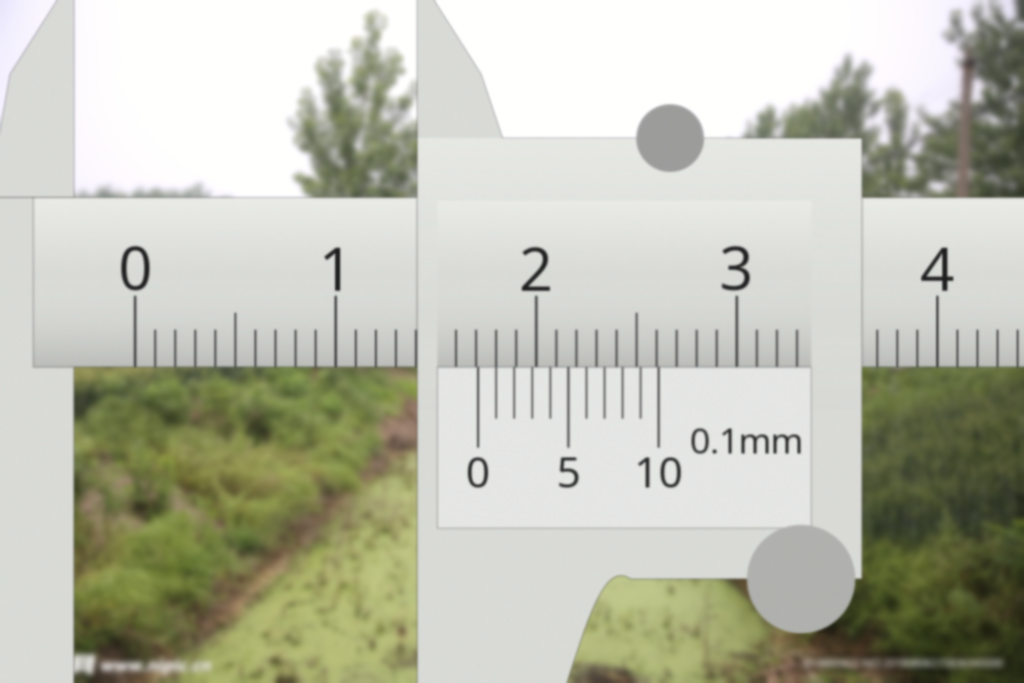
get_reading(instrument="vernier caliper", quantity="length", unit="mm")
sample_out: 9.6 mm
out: 17.1 mm
